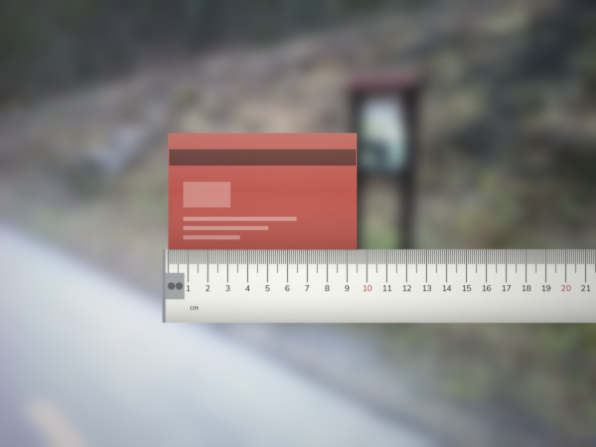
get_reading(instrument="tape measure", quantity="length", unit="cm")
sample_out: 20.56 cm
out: 9.5 cm
